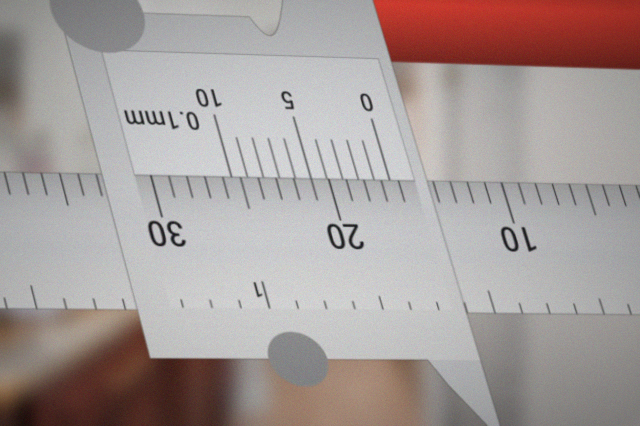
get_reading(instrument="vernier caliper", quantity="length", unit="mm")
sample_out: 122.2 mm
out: 16.5 mm
